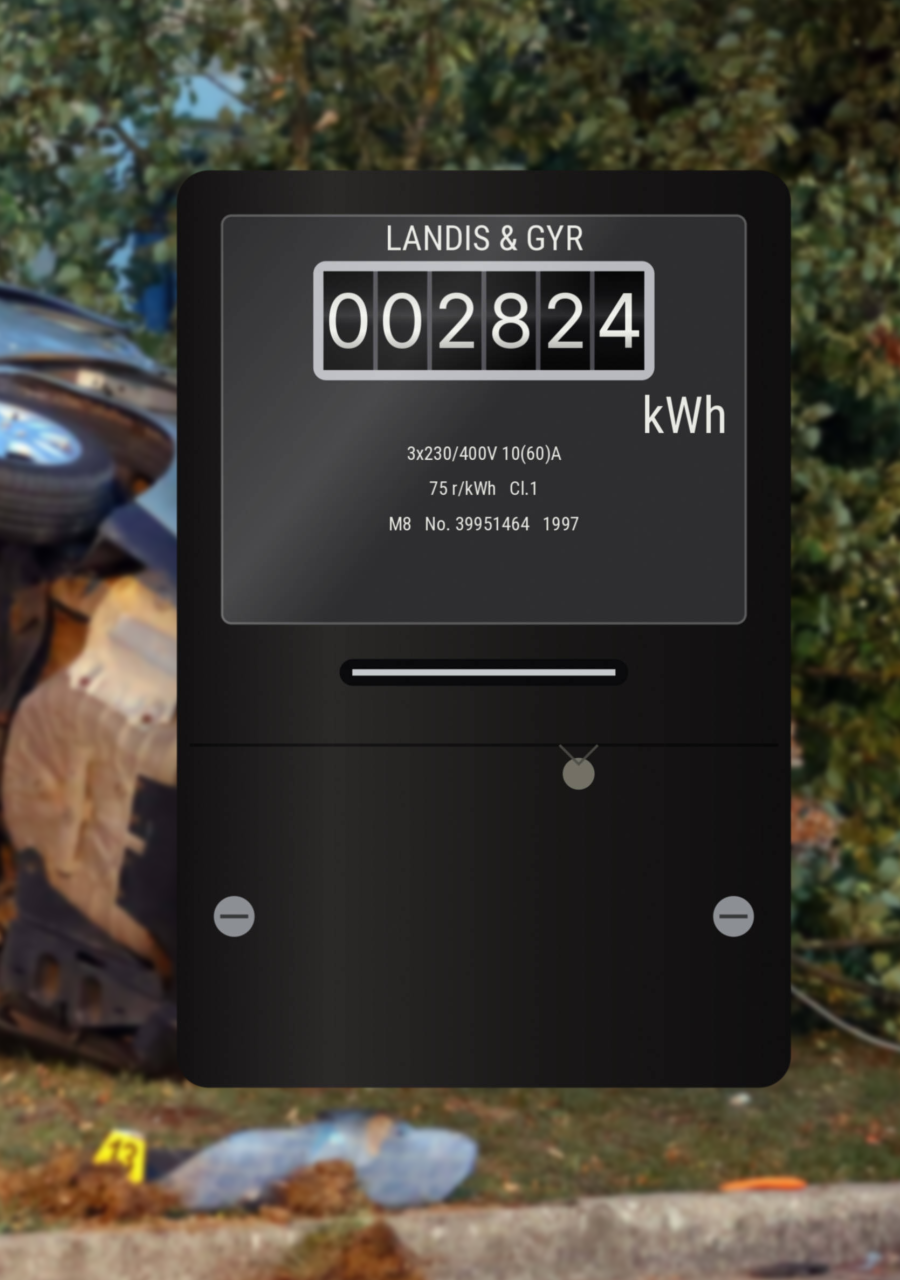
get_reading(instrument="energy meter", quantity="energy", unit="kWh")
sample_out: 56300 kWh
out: 2824 kWh
